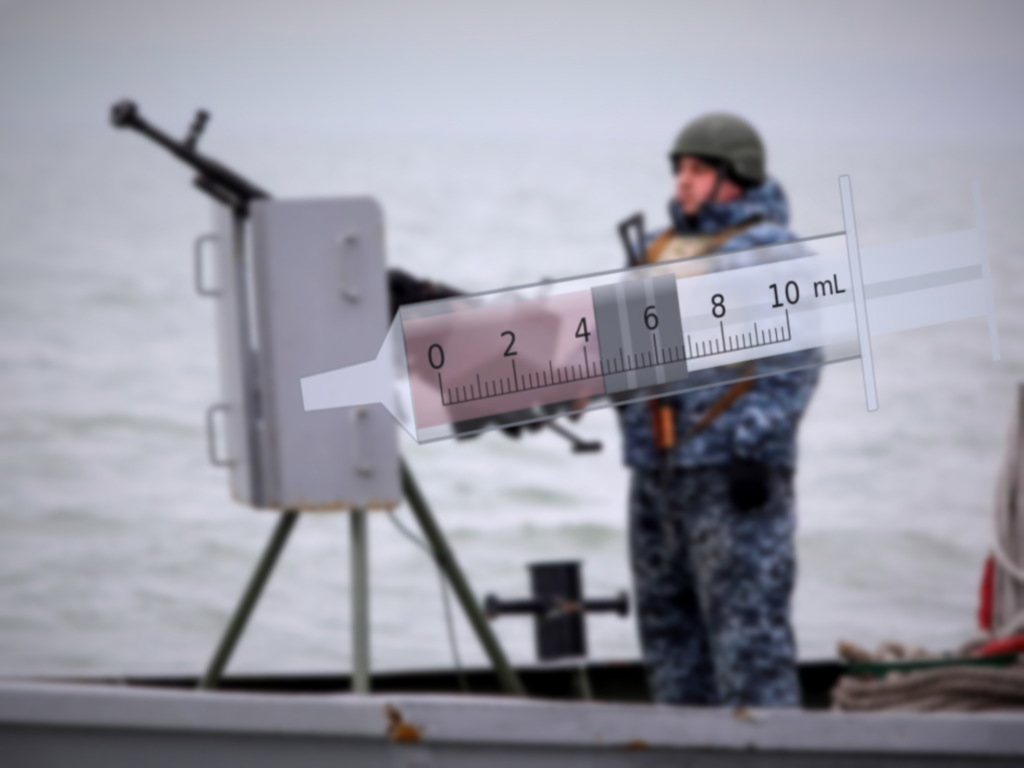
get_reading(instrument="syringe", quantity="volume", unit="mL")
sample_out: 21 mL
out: 4.4 mL
